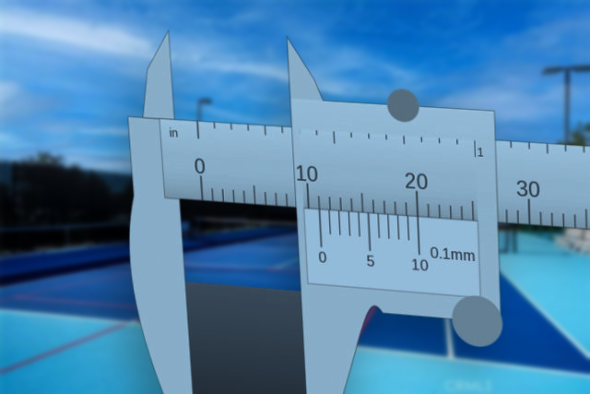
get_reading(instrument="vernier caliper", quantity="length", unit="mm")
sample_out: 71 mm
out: 11.0 mm
